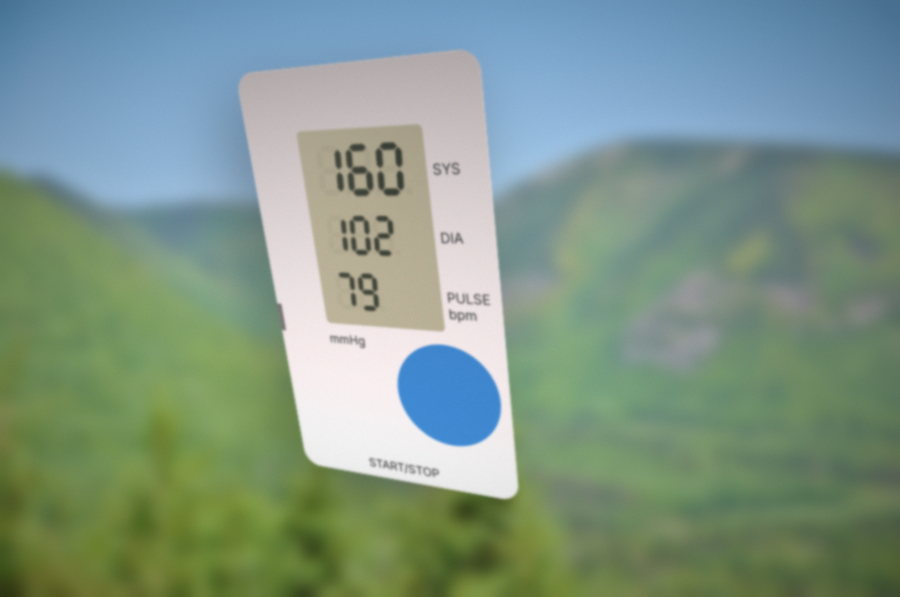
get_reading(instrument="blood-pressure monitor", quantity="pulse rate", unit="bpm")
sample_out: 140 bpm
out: 79 bpm
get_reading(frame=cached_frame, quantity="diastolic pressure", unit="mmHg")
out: 102 mmHg
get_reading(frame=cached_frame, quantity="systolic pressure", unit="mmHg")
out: 160 mmHg
